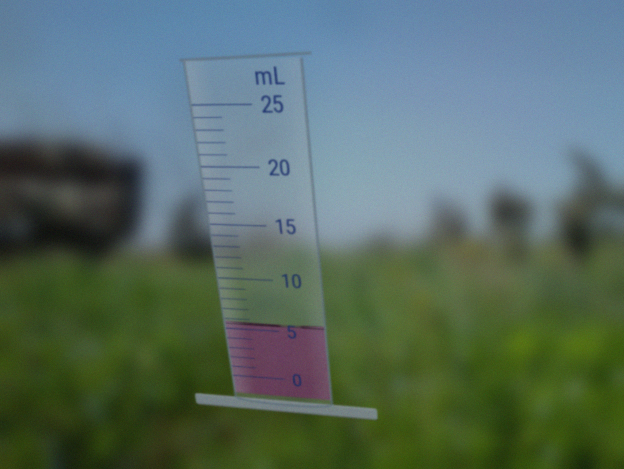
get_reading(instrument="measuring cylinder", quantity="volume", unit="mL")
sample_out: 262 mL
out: 5.5 mL
